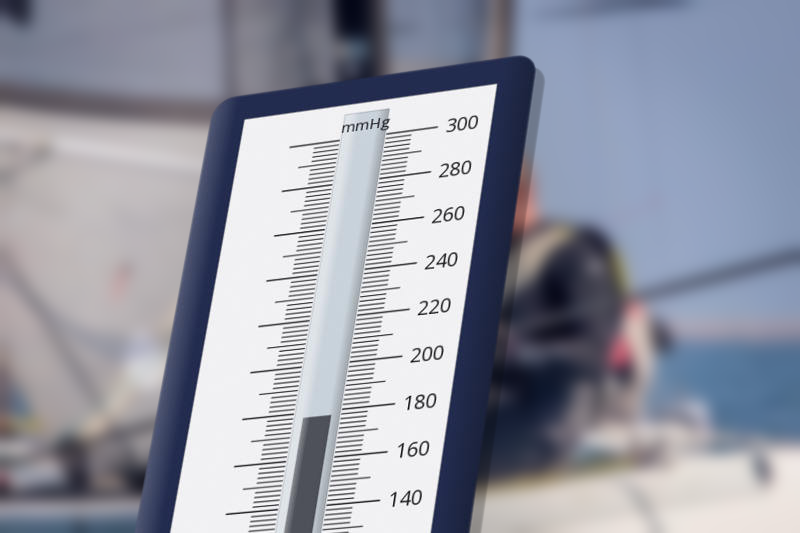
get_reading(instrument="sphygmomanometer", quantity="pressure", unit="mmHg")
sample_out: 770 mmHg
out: 178 mmHg
